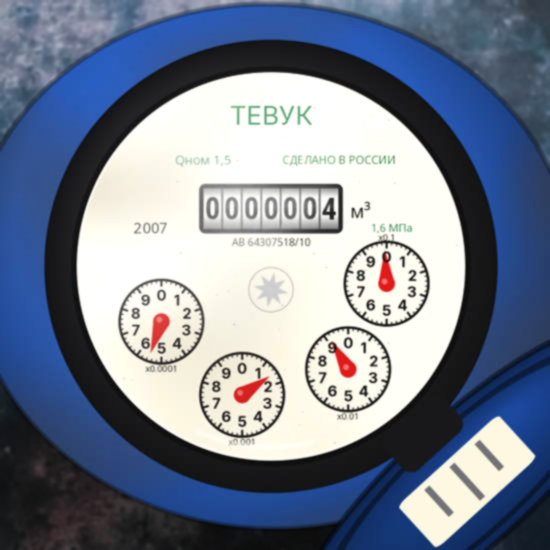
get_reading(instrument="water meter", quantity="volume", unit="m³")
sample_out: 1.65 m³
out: 3.9915 m³
